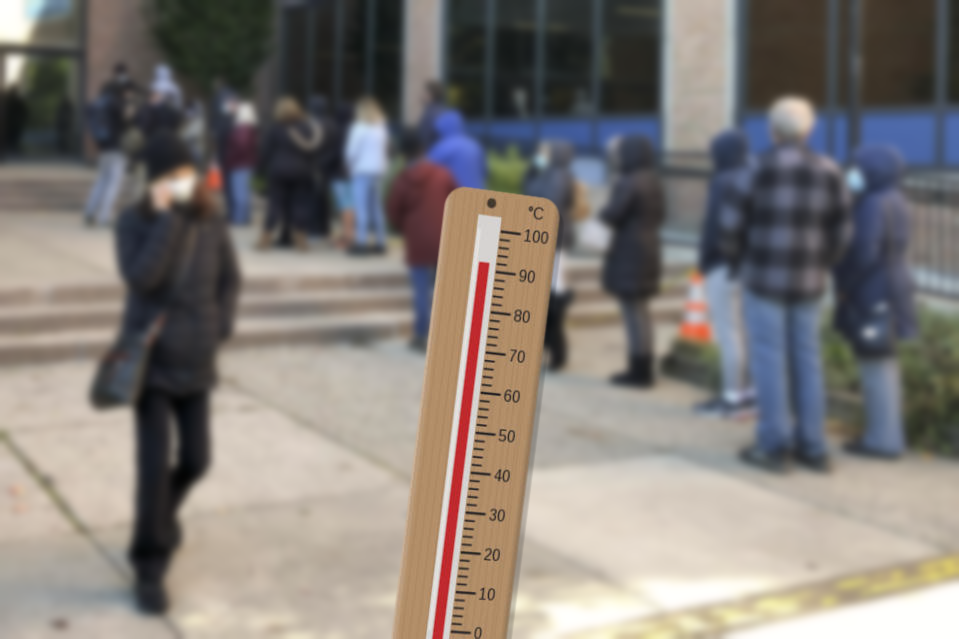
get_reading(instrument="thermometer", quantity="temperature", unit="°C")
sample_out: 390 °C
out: 92 °C
